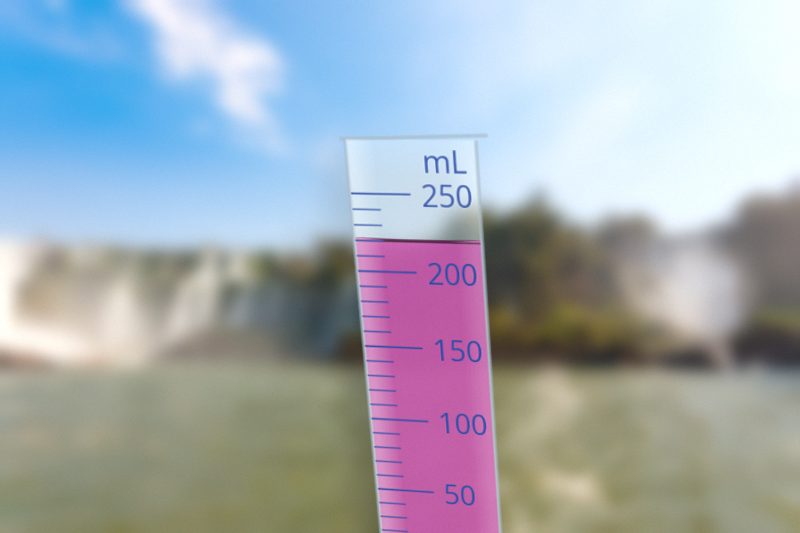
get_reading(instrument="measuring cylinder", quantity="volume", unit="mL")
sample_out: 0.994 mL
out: 220 mL
